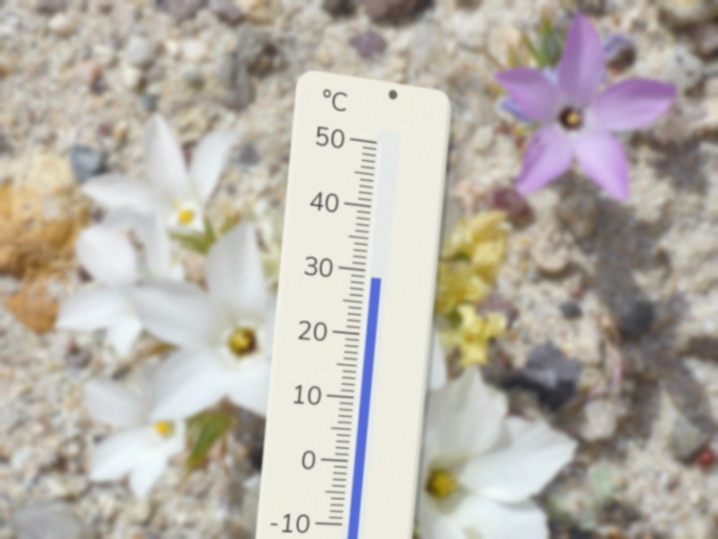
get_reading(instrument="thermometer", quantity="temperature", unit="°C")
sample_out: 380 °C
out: 29 °C
